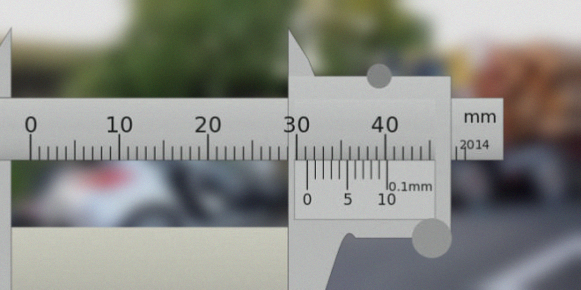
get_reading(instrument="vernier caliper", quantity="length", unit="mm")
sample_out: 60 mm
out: 31.2 mm
